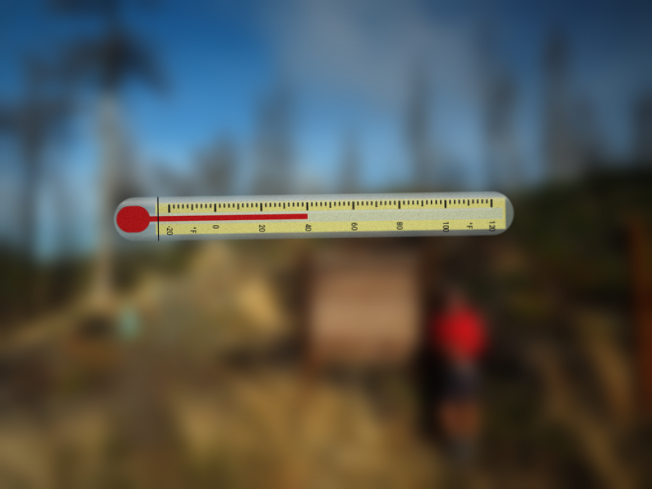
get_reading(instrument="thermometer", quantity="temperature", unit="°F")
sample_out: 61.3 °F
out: 40 °F
